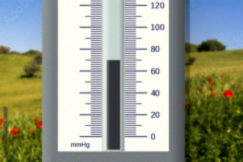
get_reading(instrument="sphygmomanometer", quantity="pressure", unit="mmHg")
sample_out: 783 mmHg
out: 70 mmHg
